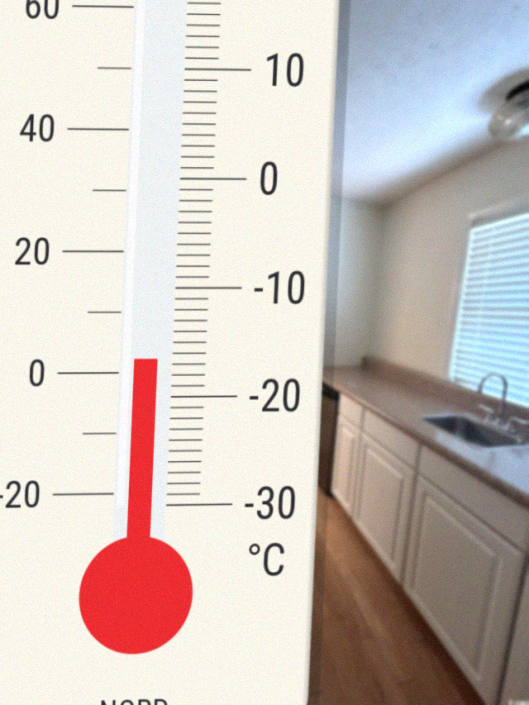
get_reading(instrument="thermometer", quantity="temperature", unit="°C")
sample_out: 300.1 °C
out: -16.5 °C
